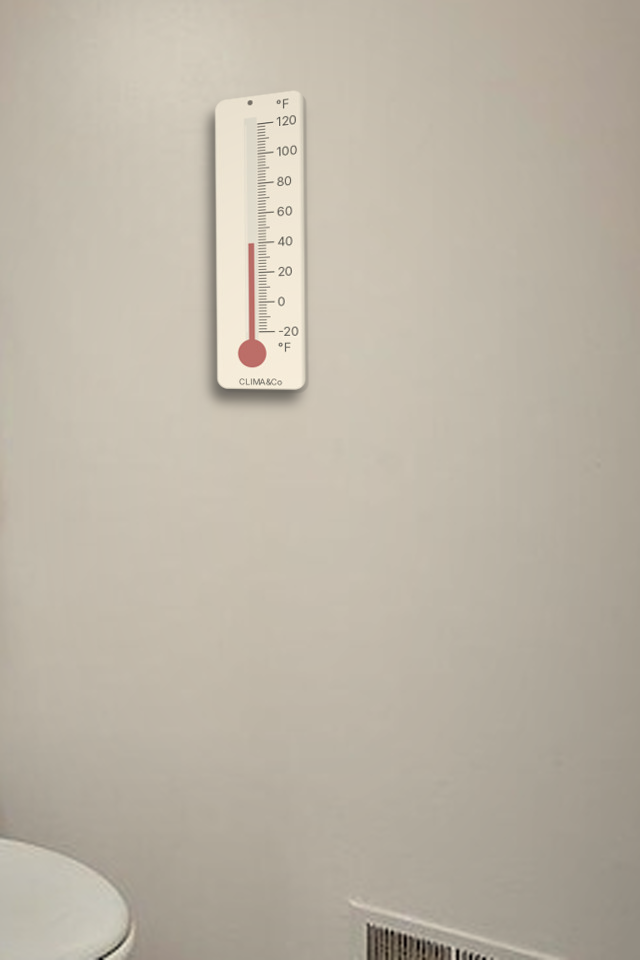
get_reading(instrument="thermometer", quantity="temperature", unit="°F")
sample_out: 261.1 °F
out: 40 °F
